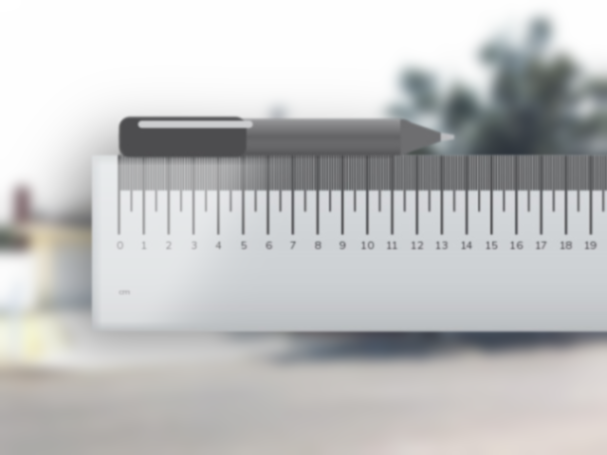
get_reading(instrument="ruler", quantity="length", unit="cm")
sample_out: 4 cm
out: 13.5 cm
